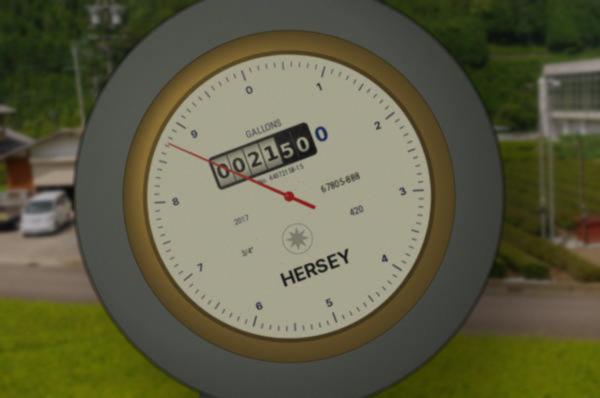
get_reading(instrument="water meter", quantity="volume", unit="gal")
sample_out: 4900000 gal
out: 21498.7 gal
